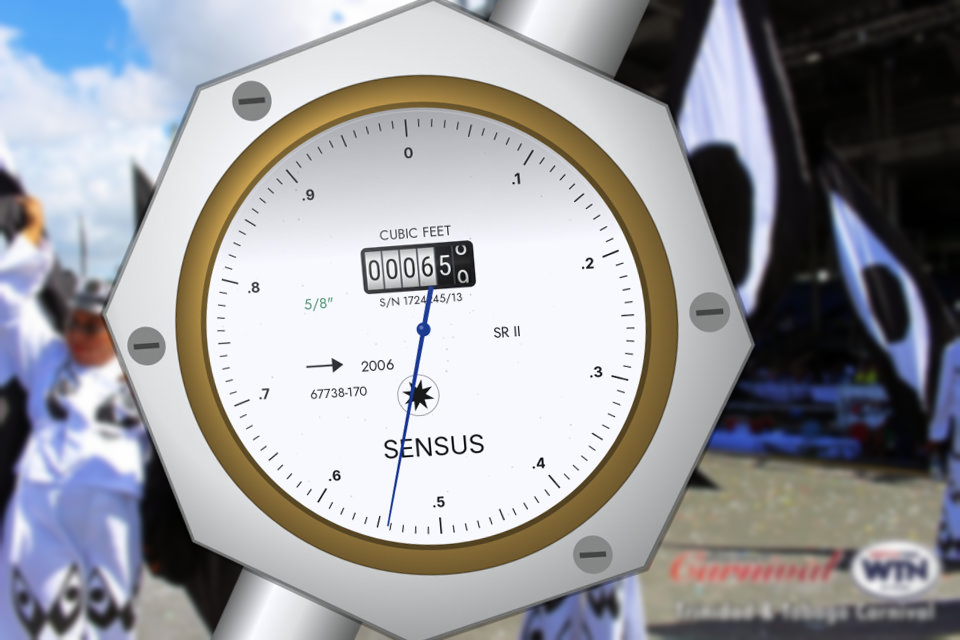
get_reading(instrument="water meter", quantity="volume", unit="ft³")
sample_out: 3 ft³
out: 658.54 ft³
